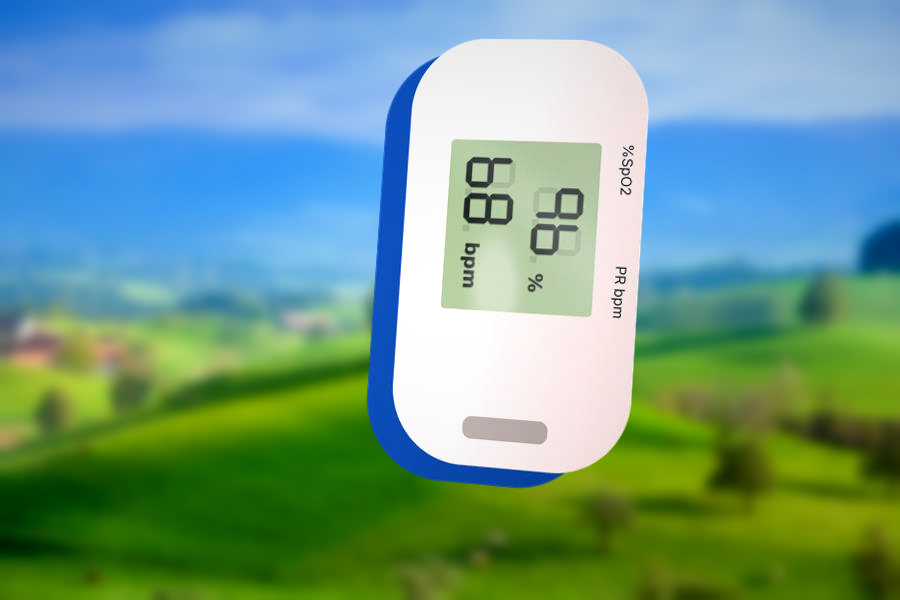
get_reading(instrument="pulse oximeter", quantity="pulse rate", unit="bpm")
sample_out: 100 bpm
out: 68 bpm
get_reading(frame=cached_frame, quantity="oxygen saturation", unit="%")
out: 96 %
